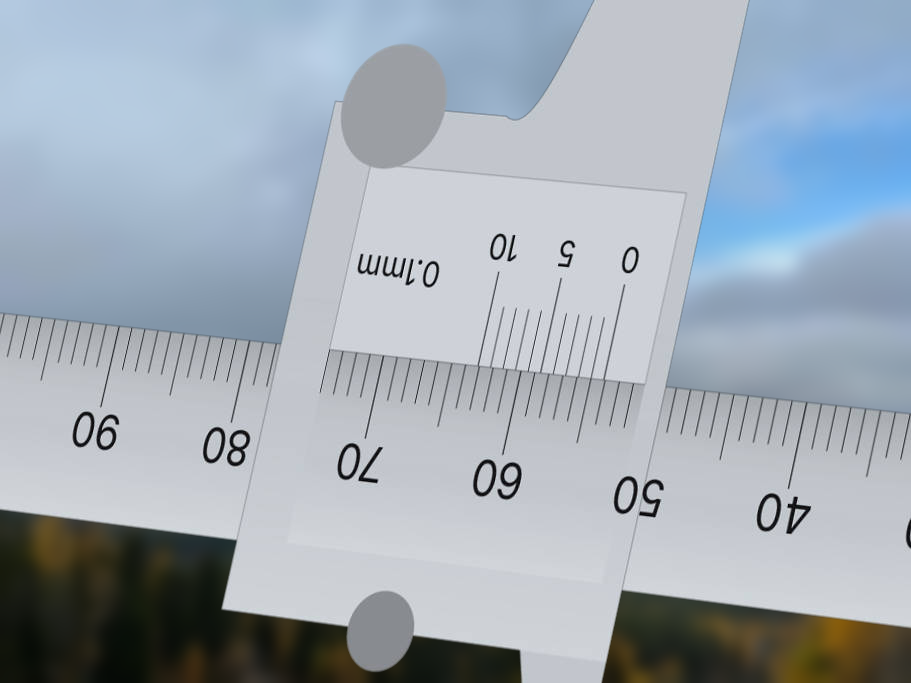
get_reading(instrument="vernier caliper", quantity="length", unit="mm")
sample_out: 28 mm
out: 54.1 mm
